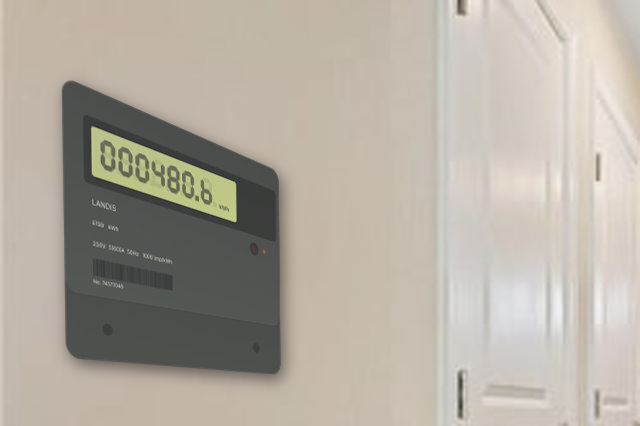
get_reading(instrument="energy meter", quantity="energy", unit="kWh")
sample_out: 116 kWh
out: 480.6 kWh
